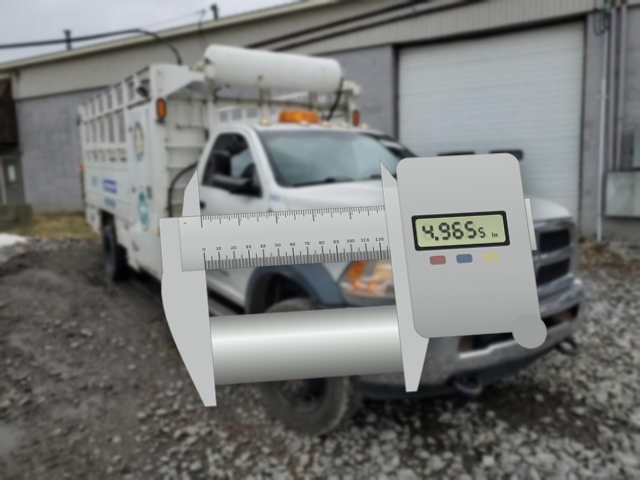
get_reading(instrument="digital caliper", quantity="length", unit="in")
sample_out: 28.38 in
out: 4.9655 in
